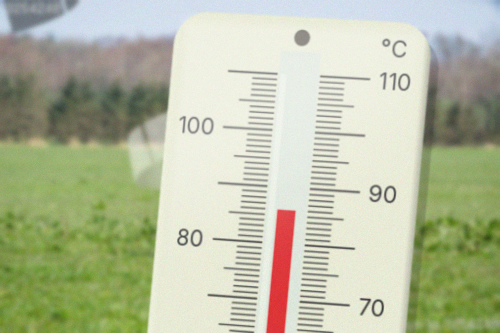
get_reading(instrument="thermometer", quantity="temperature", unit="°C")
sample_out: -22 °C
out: 86 °C
